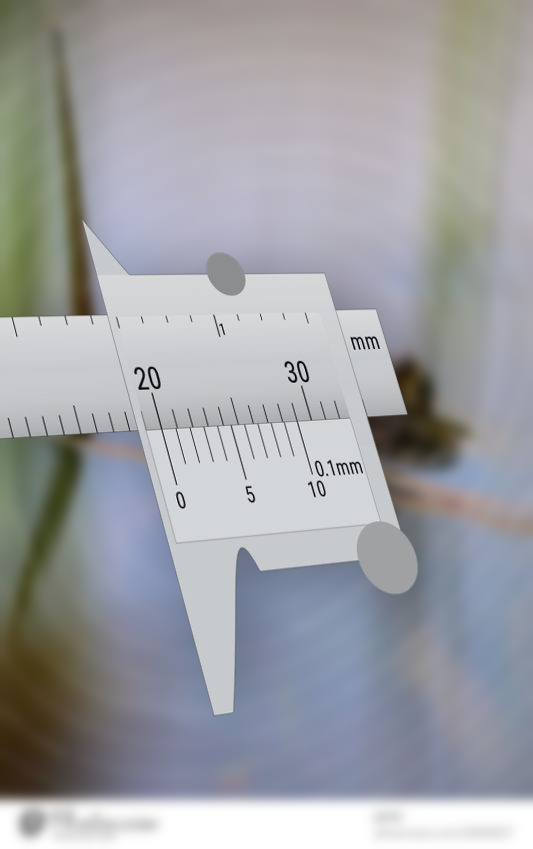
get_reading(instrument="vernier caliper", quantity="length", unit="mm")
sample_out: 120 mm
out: 20.0 mm
